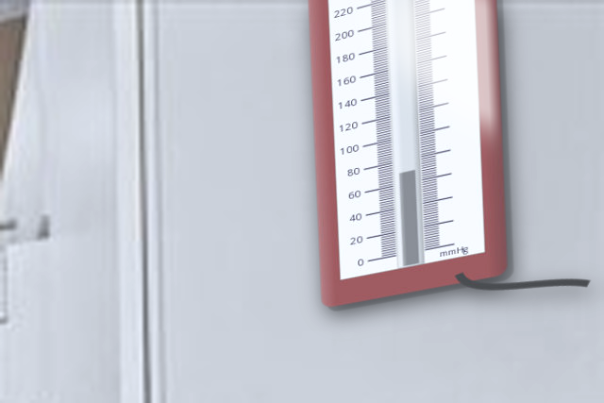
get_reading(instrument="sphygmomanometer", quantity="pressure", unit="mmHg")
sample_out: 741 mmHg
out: 70 mmHg
